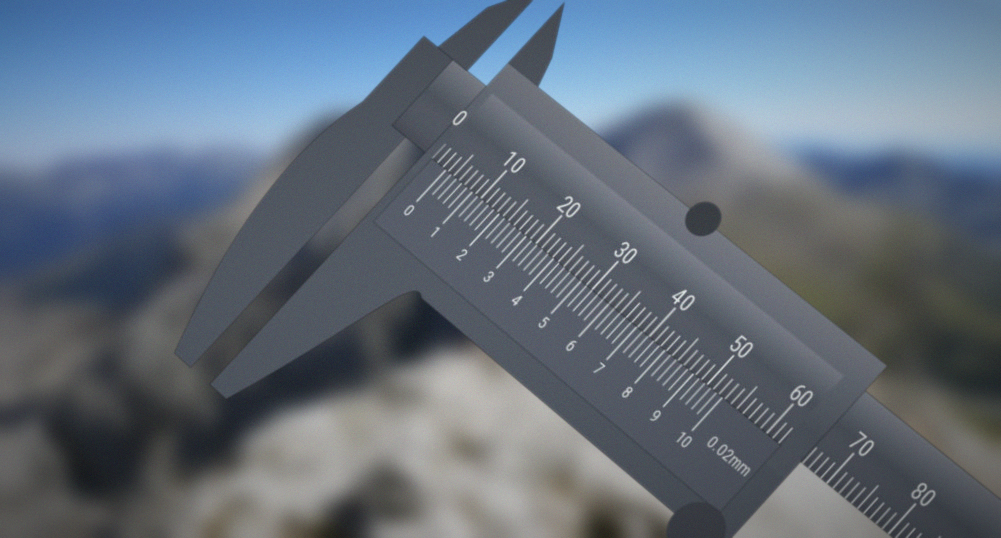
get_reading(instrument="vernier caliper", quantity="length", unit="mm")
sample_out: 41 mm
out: 3.6 mm
